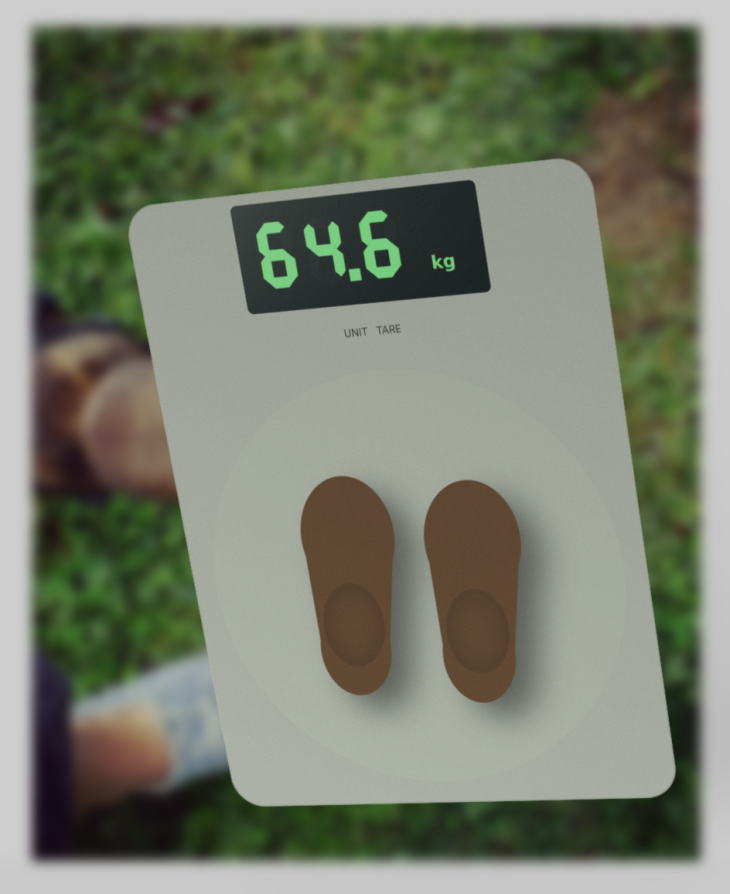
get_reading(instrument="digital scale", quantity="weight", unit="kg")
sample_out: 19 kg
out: 64.6 kg
